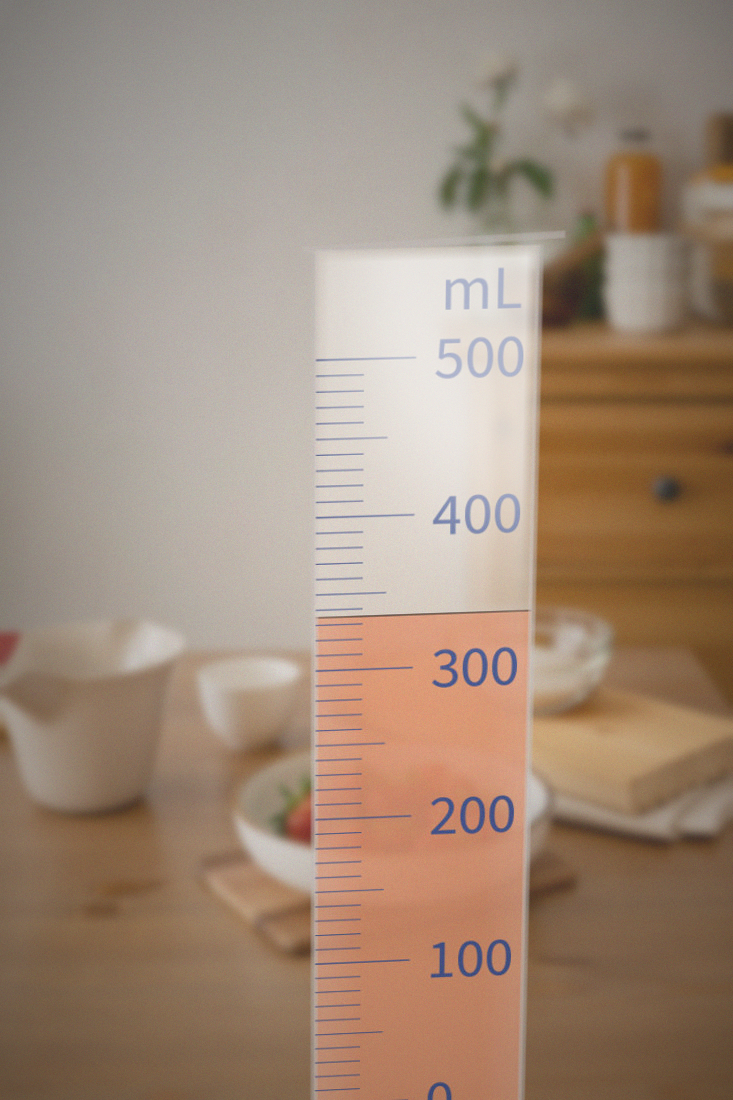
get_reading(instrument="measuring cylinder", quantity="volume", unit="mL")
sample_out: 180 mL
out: 335 mL
